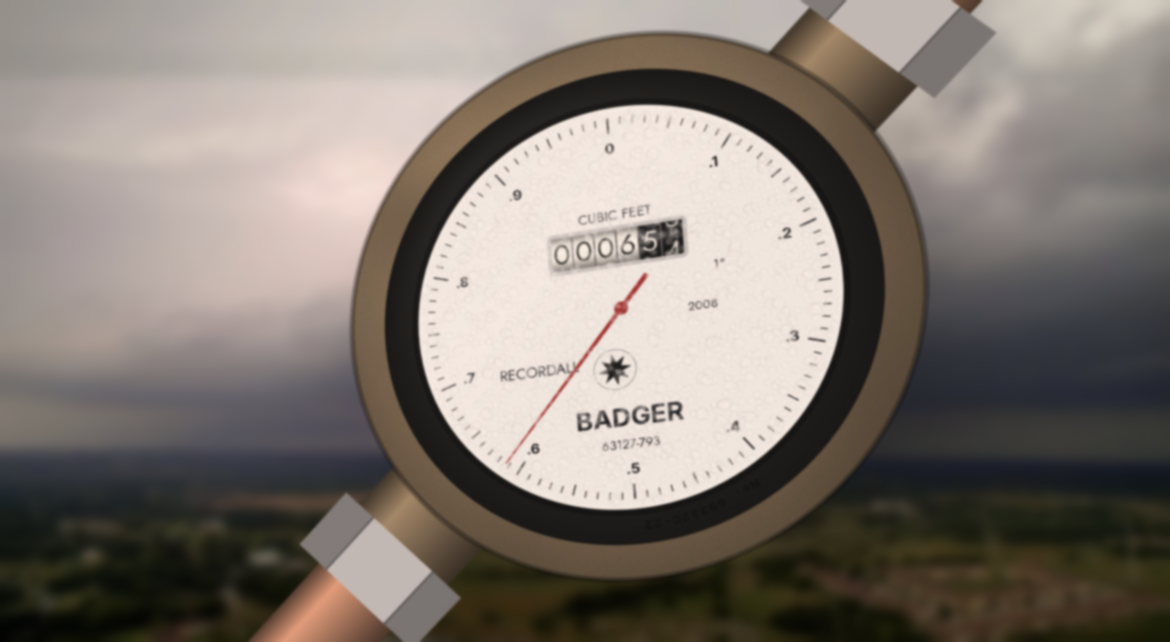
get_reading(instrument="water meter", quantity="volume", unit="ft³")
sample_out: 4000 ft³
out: 653.61 ft³
